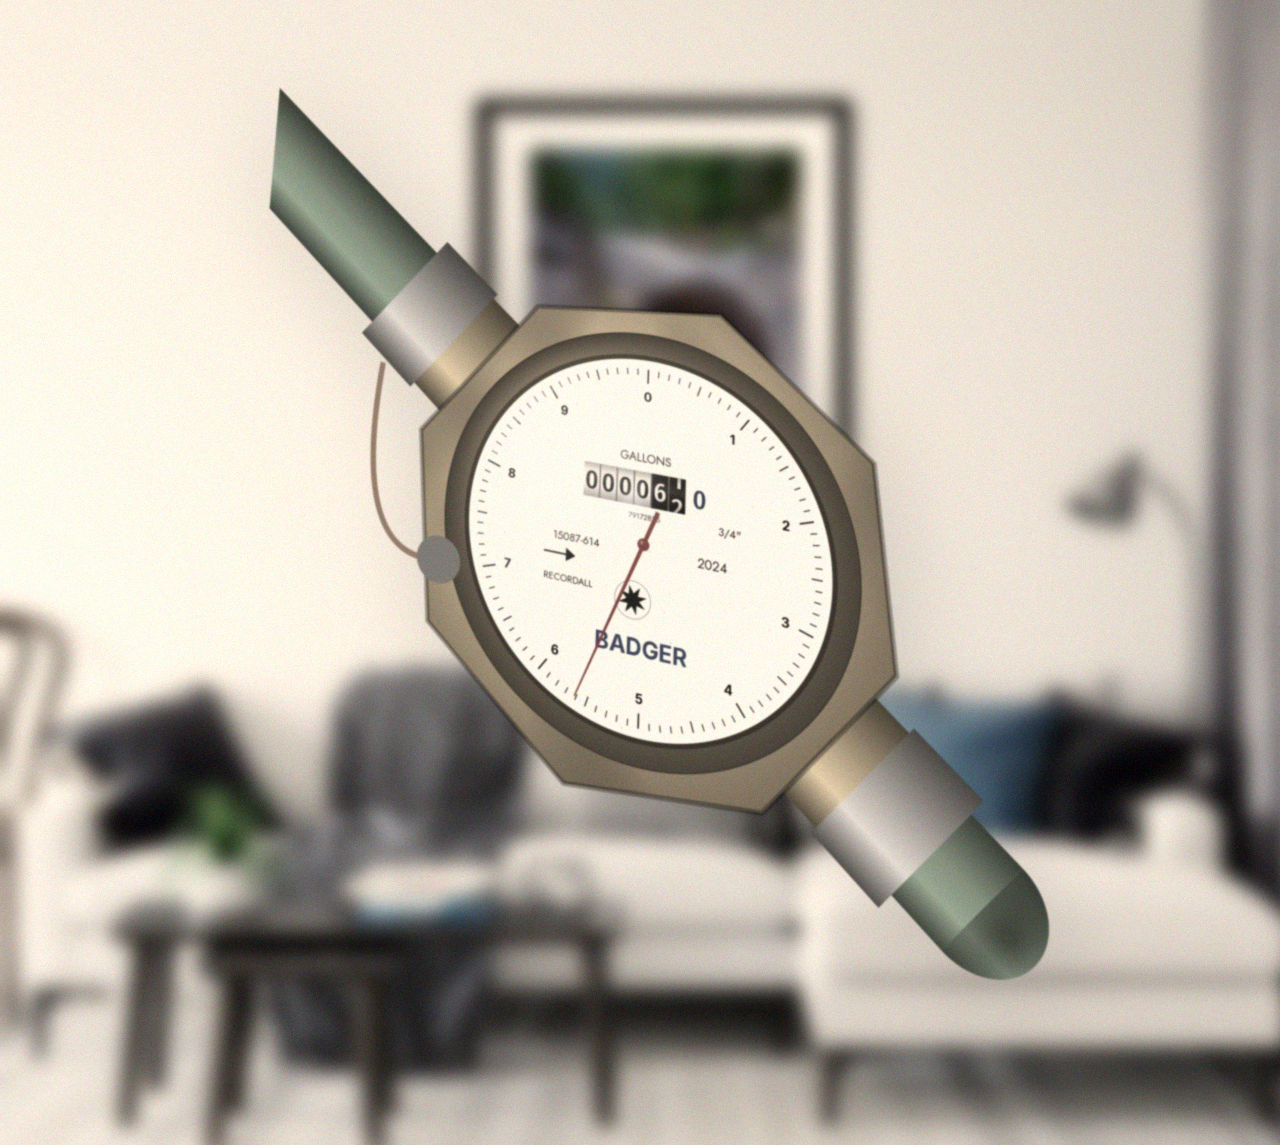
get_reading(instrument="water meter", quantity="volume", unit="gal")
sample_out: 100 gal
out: 615.6 gal
